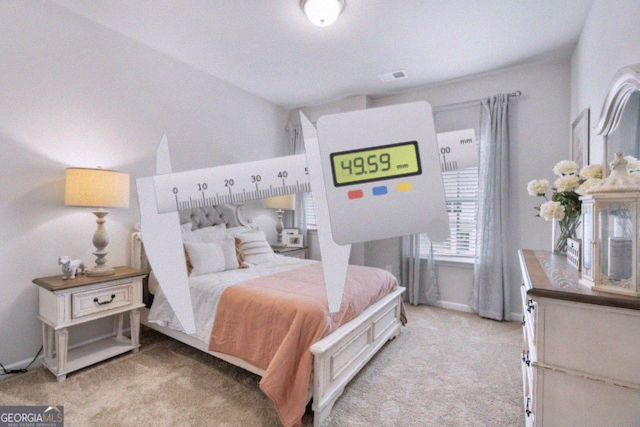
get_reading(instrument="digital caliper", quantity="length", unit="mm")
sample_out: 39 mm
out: 49.59 mm
